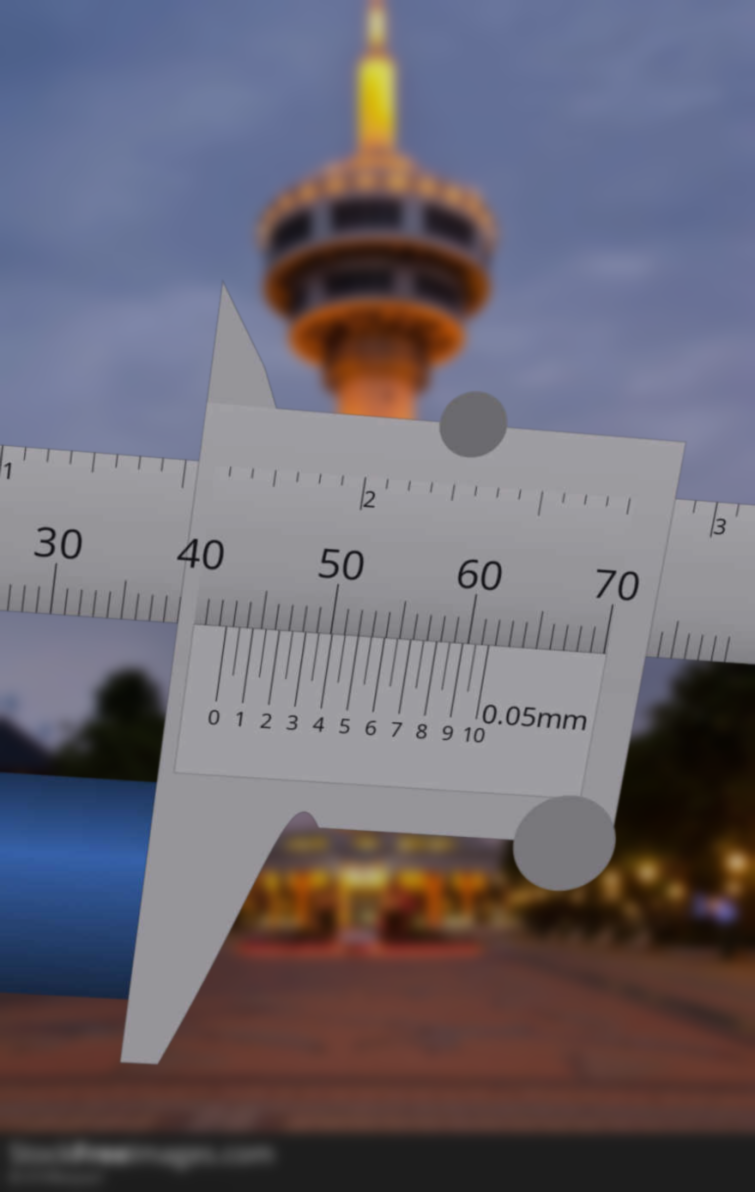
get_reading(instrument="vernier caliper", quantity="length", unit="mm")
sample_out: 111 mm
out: 42.5 mm
